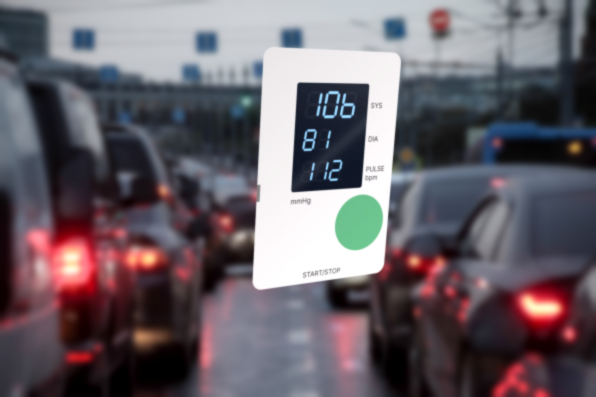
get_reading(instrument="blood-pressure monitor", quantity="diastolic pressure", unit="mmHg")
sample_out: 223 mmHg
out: 81 mmHg
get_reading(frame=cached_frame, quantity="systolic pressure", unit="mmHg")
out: 106 mmHg
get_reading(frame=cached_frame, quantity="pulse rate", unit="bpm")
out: 112 bpm
